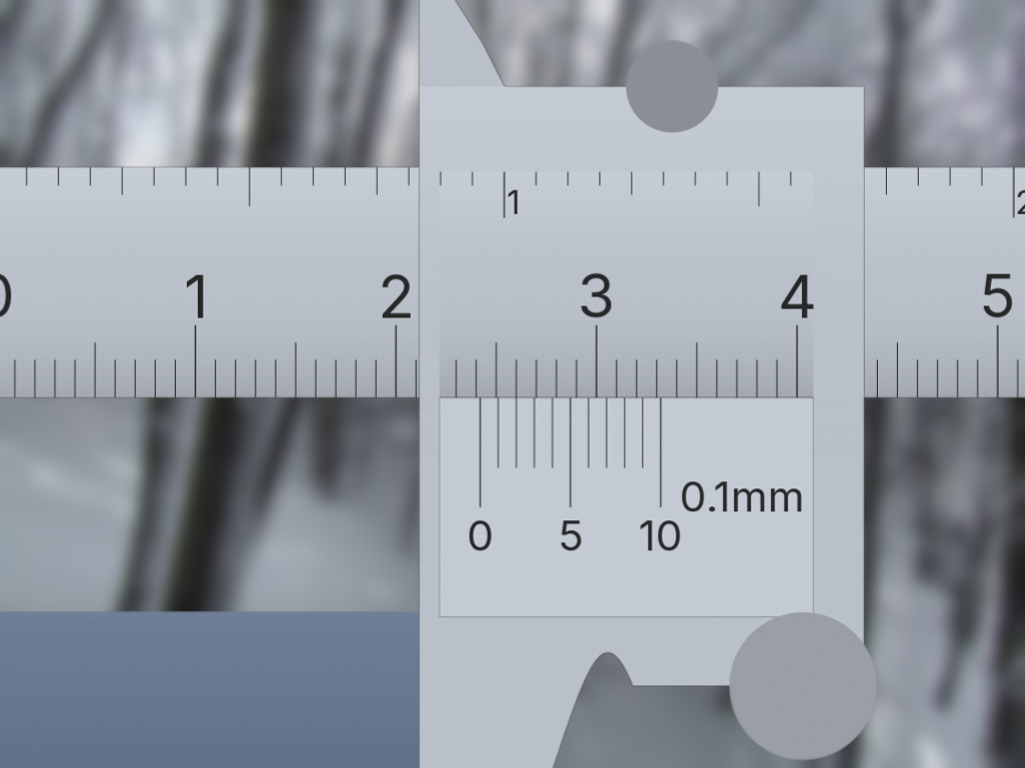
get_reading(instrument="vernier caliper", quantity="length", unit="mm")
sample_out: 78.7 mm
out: 24.2 mm
